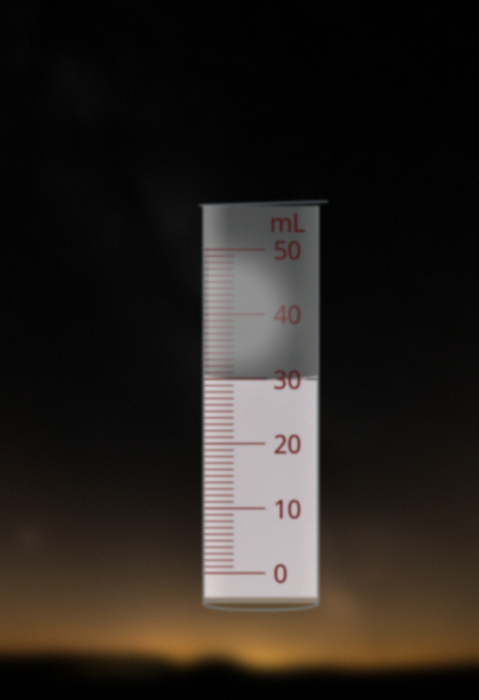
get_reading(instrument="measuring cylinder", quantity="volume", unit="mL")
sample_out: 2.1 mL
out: 30 mL
